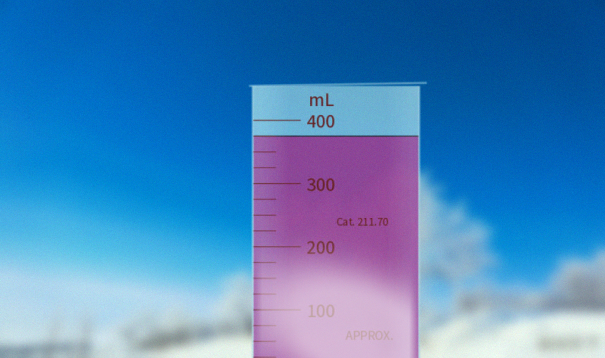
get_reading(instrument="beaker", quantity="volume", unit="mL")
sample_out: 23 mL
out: 375 mL
